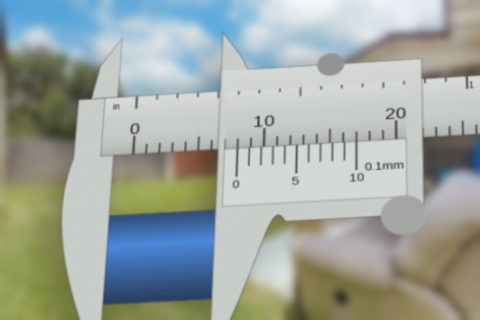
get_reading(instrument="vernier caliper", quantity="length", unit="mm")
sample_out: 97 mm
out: 8.0 mm
